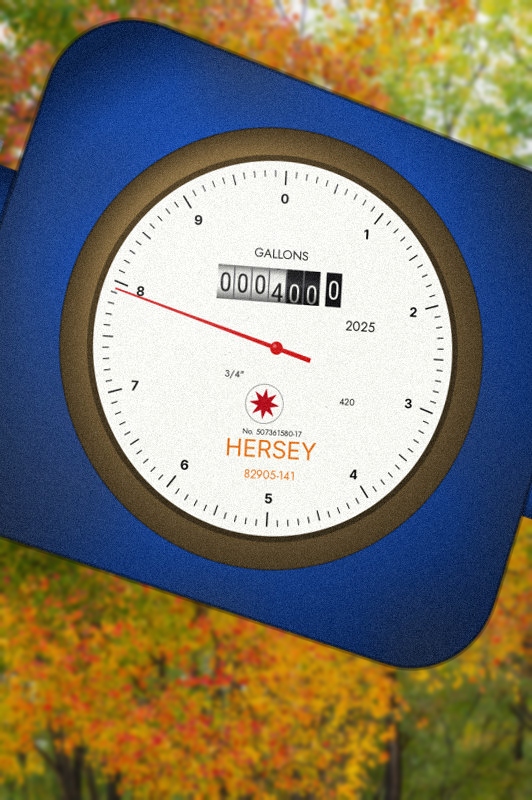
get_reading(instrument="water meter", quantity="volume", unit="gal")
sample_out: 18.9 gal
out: 3997.9 gal
